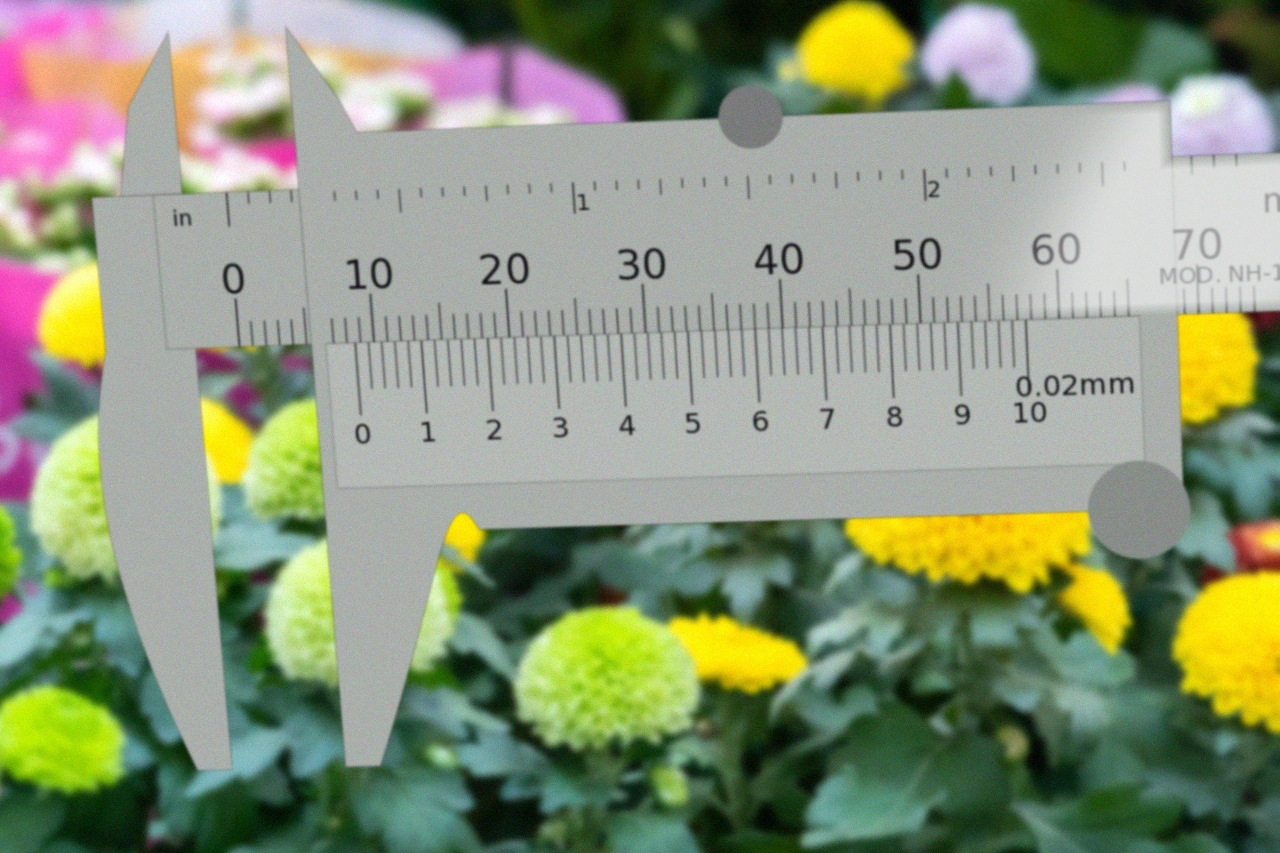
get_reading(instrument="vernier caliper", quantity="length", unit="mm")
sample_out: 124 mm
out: 8.6 mm
